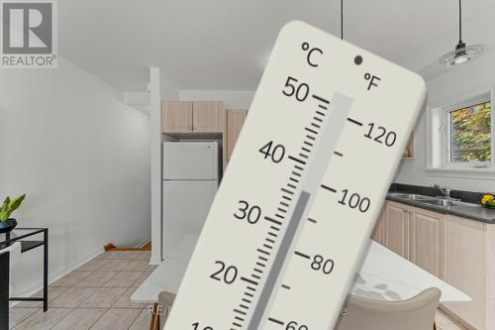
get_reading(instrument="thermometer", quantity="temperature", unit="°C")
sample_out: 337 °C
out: 36 °C
